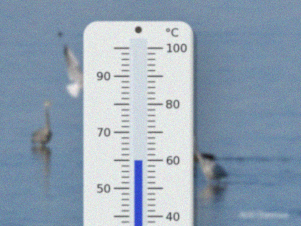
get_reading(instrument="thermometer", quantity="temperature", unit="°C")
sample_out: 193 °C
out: 60 °C
